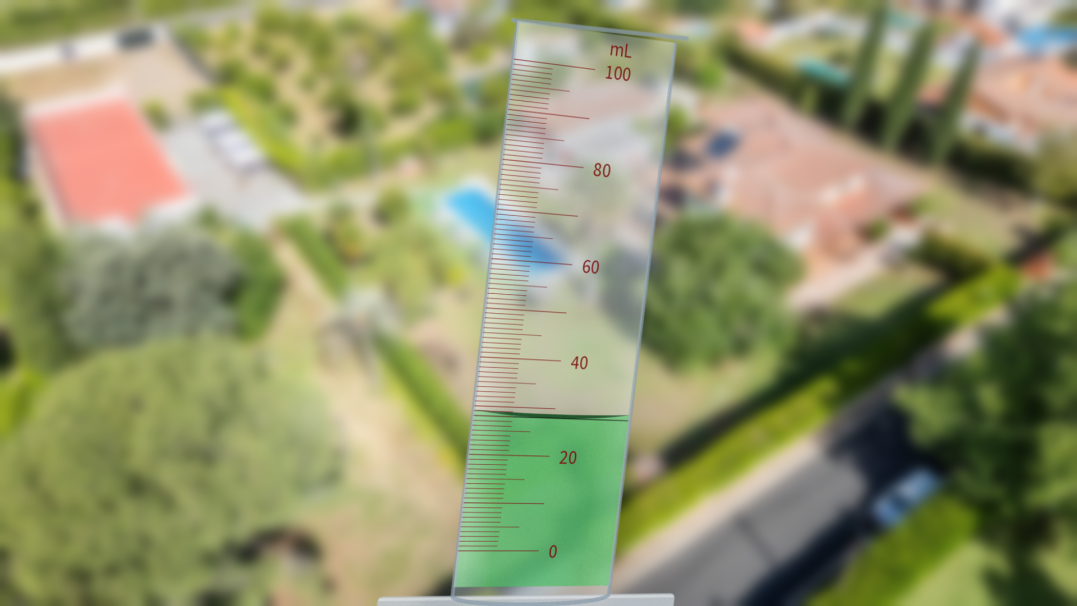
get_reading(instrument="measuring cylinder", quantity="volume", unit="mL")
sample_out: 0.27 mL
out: 28 mL
